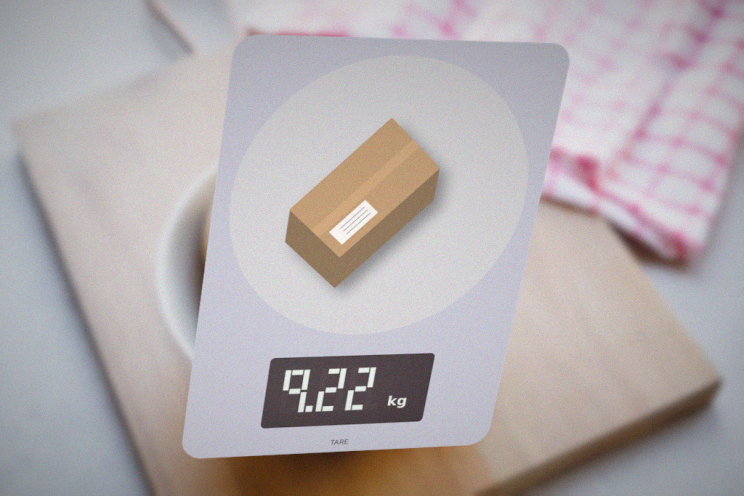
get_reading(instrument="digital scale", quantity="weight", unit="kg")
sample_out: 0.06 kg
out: 9.22 kg
